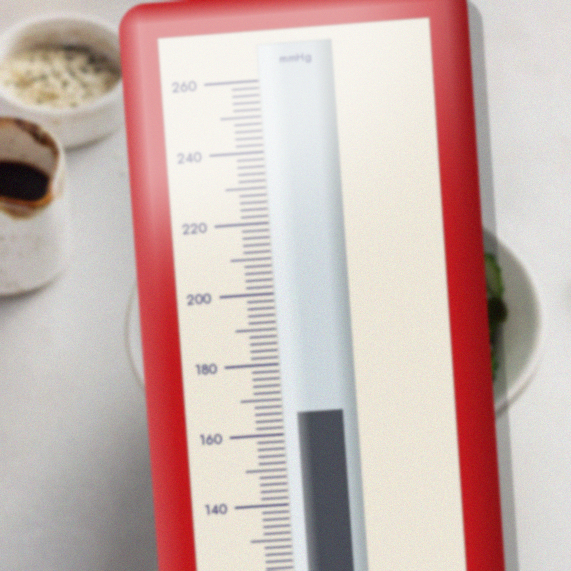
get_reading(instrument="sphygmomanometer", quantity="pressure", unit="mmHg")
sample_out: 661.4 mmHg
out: 166 mmHg
